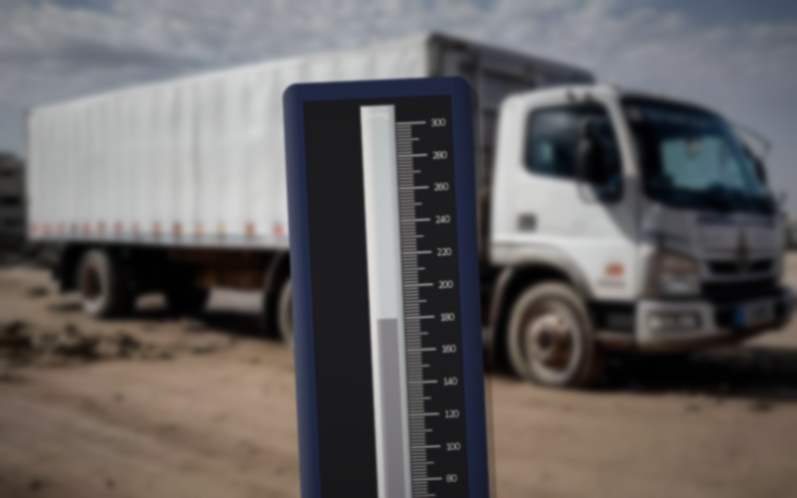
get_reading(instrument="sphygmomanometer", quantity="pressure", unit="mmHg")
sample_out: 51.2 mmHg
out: 180 mmHg
